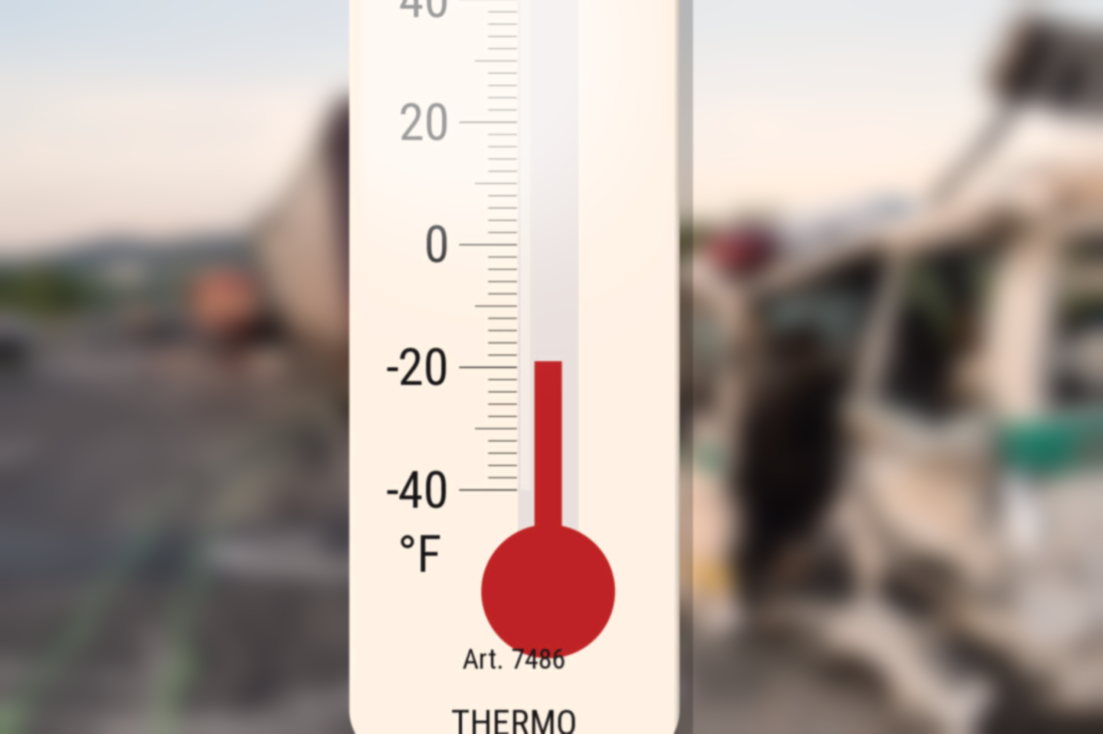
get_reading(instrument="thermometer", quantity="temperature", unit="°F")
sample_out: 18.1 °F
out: -19 °F
